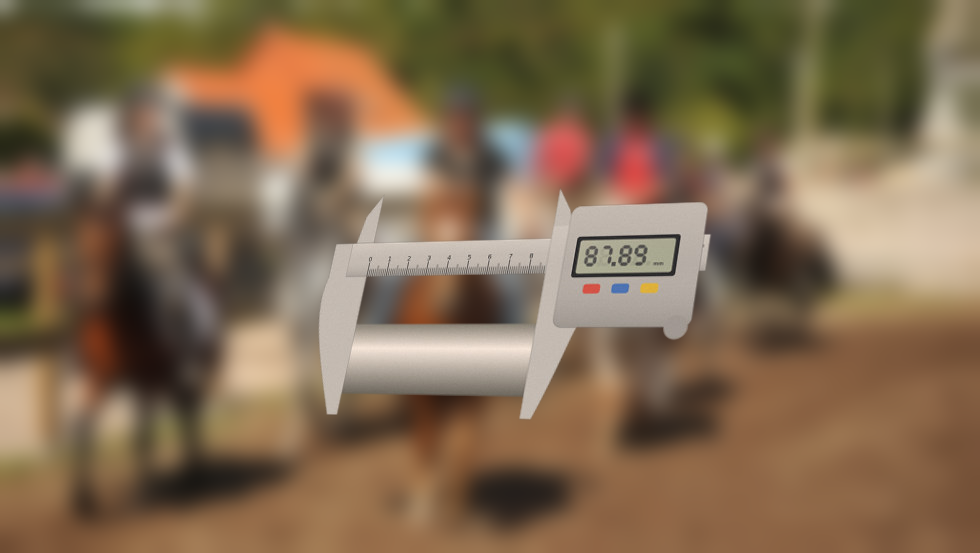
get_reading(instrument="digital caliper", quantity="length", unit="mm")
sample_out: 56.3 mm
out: 87.89 mm
